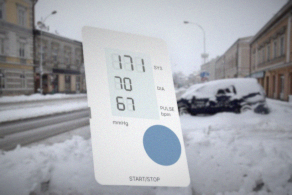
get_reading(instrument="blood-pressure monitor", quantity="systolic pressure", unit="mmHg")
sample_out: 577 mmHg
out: 171 mmHg
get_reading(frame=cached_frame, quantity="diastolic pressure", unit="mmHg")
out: 70 mmHg
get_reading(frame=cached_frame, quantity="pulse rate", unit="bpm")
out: 67 bpm
